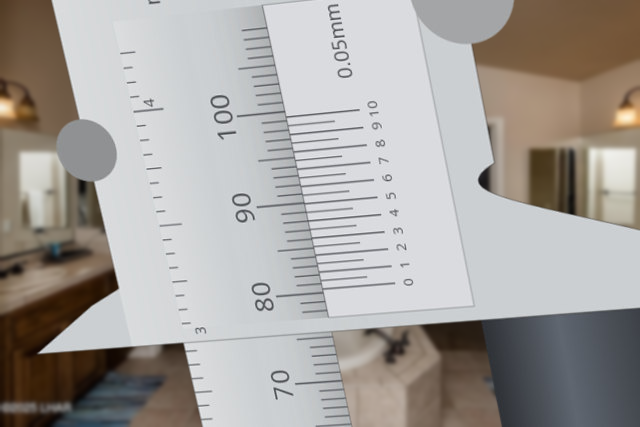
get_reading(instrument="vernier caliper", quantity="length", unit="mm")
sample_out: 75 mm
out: 80.4 mm
